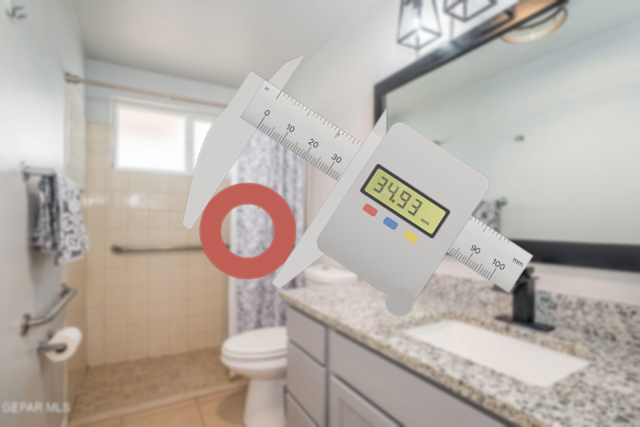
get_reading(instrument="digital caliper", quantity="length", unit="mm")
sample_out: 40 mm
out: 34.93 mm
